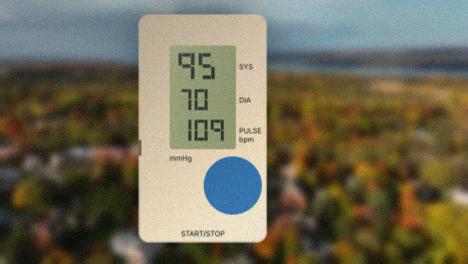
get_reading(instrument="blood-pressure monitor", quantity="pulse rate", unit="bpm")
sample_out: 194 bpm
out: 109 bpm
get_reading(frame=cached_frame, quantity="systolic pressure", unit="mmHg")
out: 95 mmHg
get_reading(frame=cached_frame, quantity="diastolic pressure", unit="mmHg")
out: 70 mmHg
